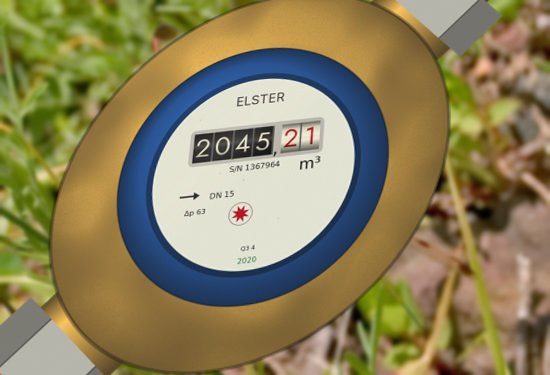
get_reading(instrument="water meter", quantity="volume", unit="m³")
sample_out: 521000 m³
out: 2045.21 m³
